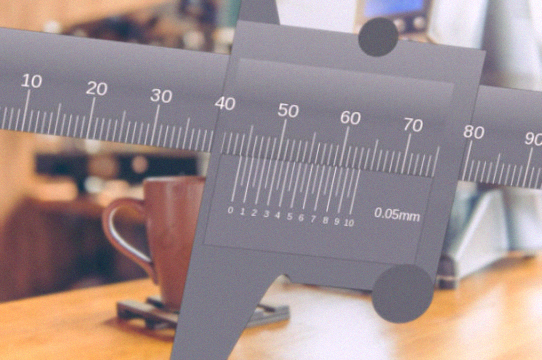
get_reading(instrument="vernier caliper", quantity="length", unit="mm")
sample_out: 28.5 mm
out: 44.2 mm
